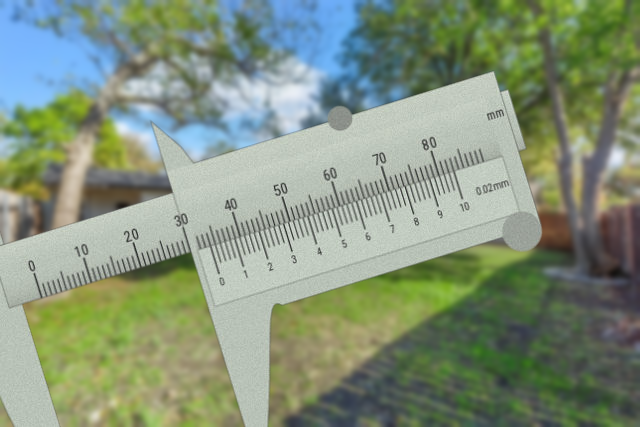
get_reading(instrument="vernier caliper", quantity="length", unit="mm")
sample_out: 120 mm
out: 34.0 mm
